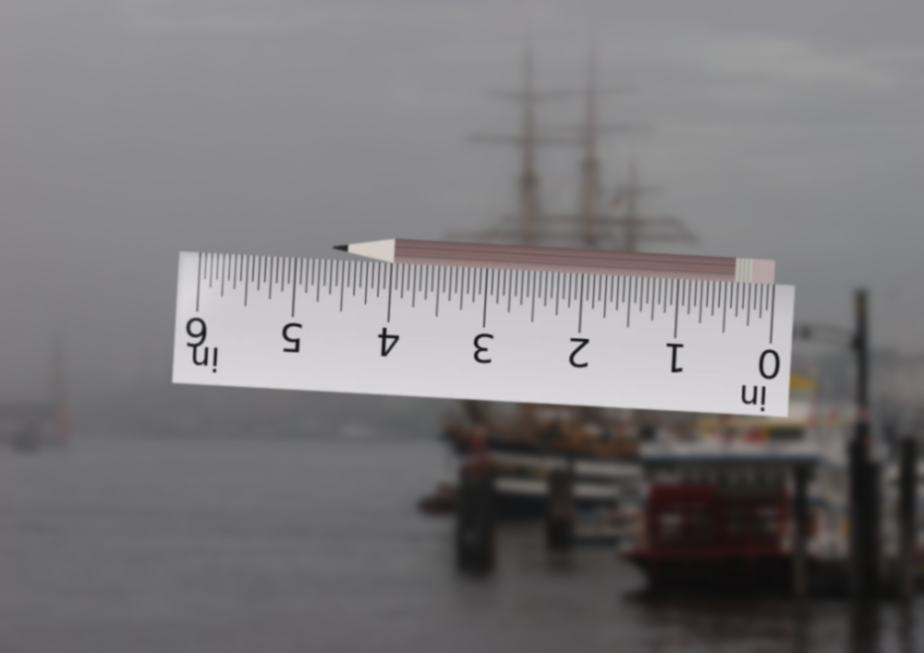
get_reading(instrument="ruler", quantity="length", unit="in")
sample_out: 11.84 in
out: 4.625 in
